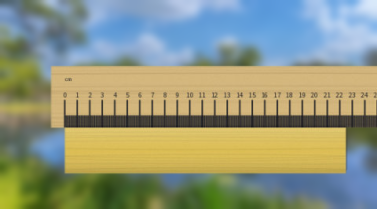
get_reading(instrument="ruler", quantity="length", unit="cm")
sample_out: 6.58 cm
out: 22.5 cm
